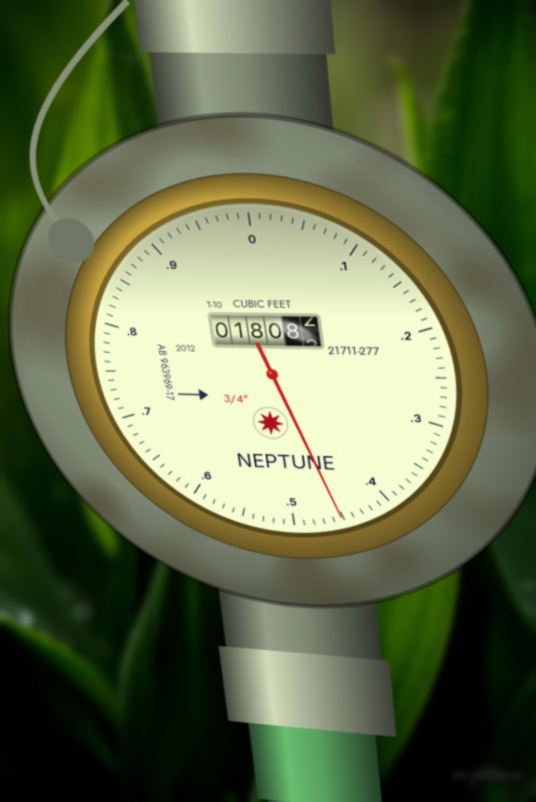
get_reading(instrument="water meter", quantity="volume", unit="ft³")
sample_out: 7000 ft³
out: 18082.45 ft³
